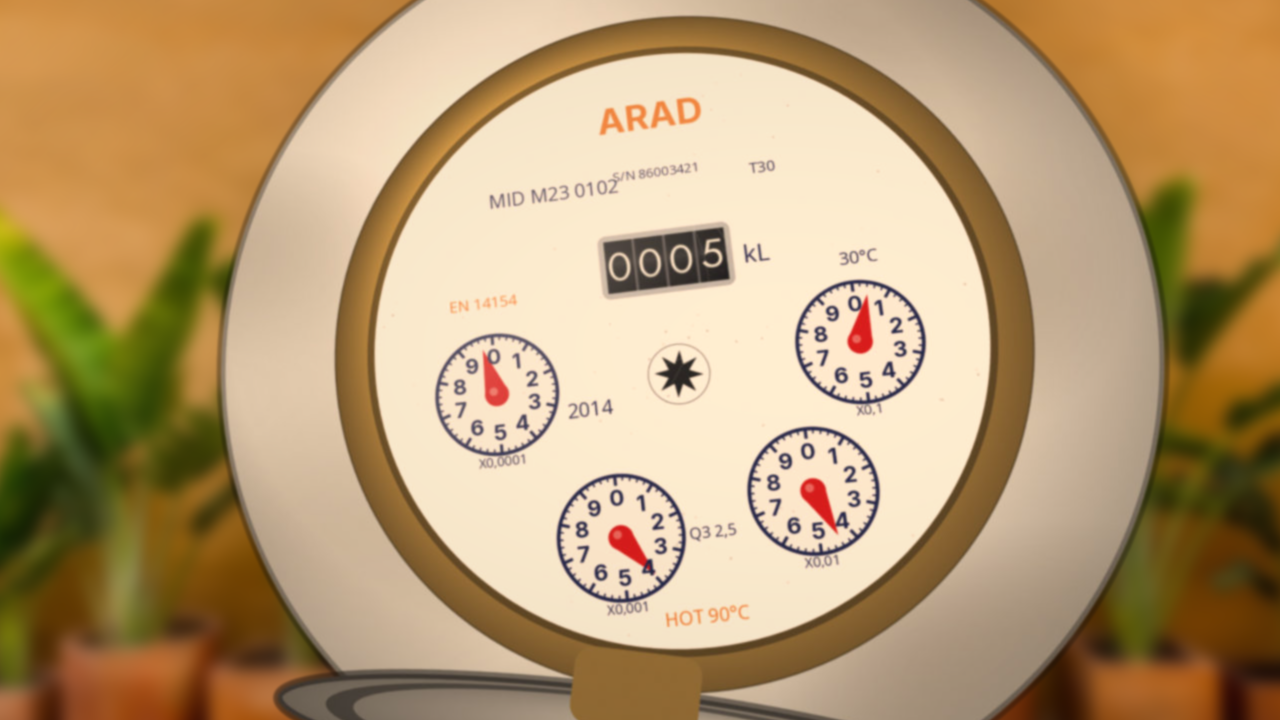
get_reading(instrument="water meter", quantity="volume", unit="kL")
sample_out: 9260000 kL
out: 5.0439 kL
